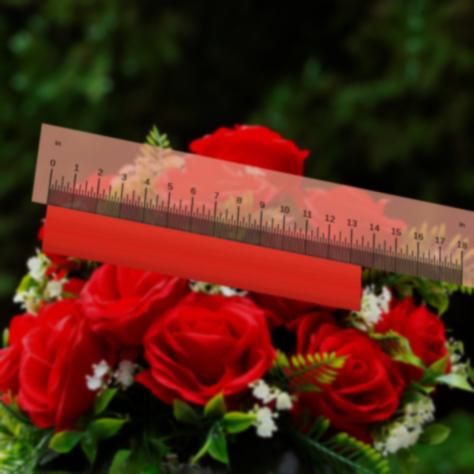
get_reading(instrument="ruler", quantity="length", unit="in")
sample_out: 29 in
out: 13.5 in
